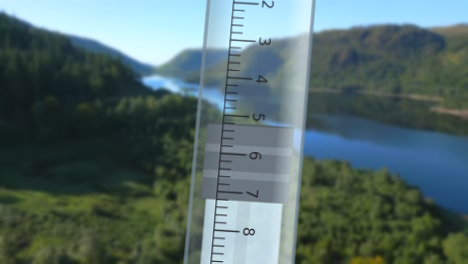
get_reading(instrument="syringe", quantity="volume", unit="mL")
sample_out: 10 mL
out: 5.2 mL
